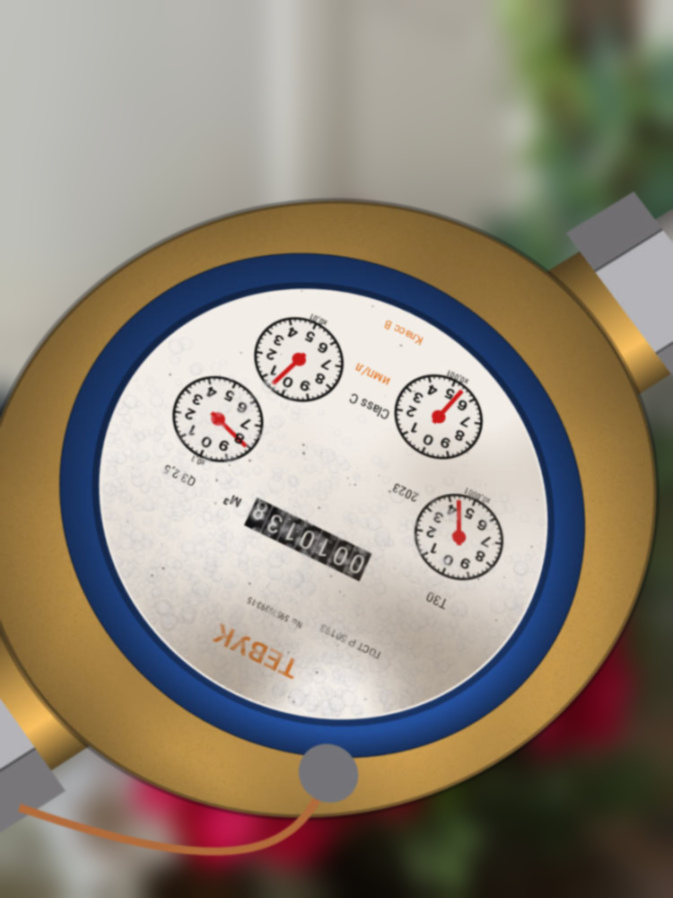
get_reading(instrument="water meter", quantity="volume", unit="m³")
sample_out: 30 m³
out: 10137.8054 m³
